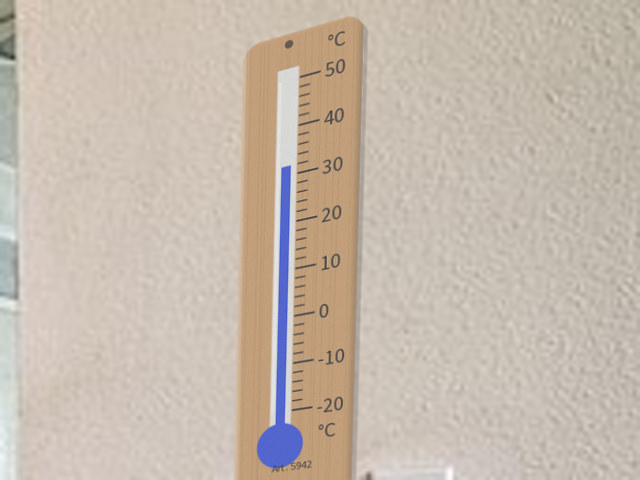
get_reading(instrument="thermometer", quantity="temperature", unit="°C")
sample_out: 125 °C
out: 32 °C
